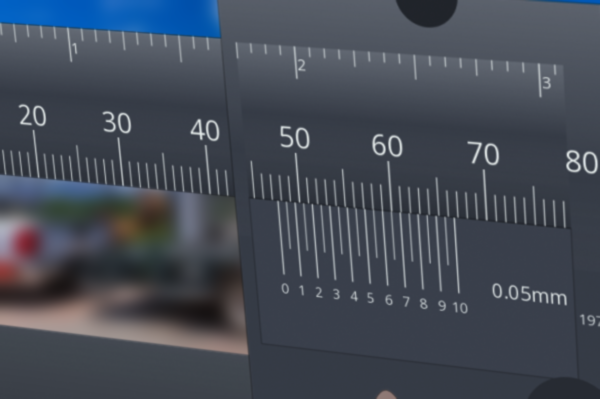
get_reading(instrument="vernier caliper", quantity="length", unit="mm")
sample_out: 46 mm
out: 47.6 mm
